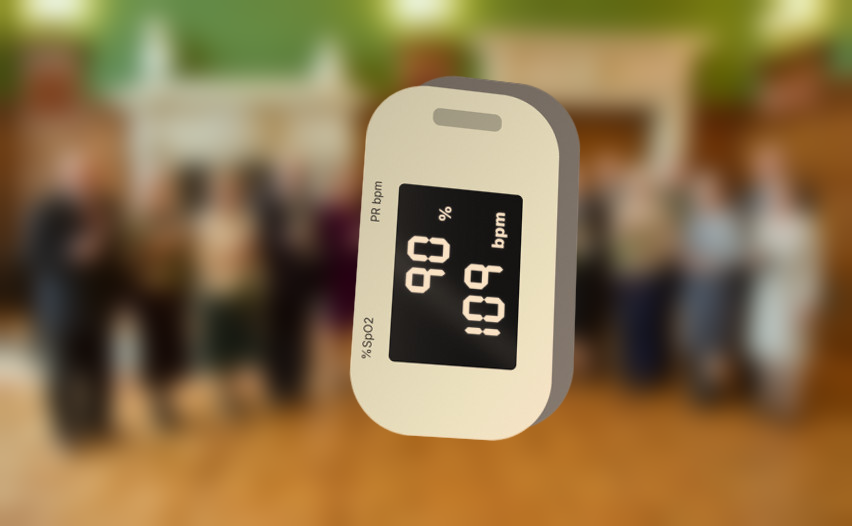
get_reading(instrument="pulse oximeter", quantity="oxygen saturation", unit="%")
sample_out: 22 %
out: 90 %
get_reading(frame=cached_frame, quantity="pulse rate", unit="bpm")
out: 109 bpm
